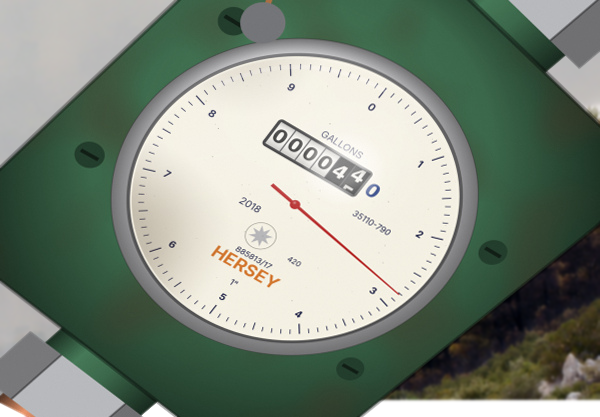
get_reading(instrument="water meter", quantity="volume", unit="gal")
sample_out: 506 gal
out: 442.8 gal
